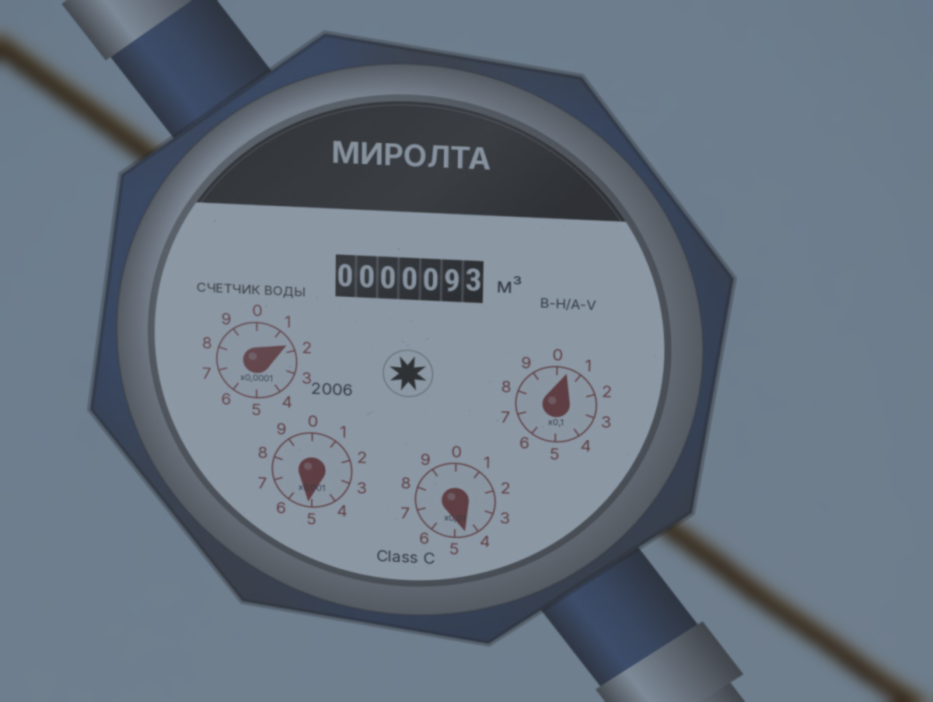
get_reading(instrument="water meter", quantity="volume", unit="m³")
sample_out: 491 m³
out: 93.0451 m³
